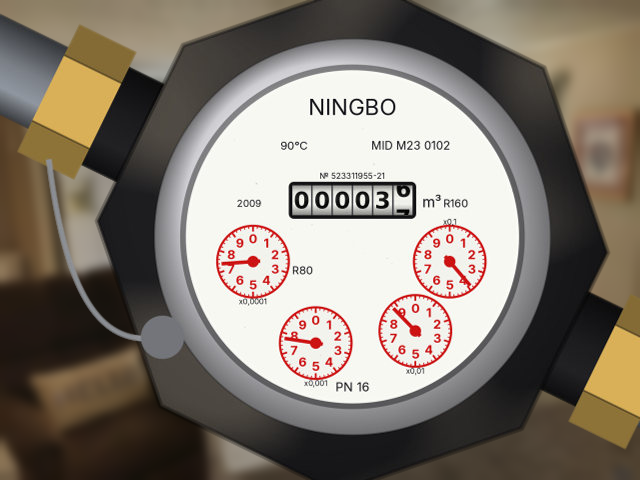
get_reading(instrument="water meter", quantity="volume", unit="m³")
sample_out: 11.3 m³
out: 36.3877 m³
